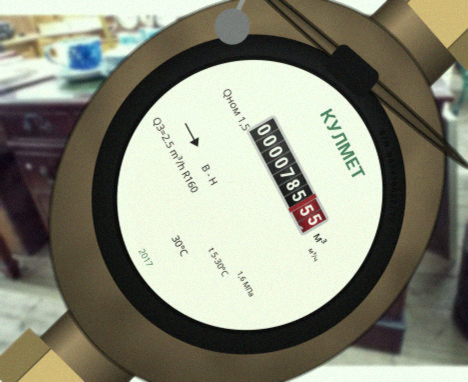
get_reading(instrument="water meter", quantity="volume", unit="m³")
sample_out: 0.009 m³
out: 785.55 m³
